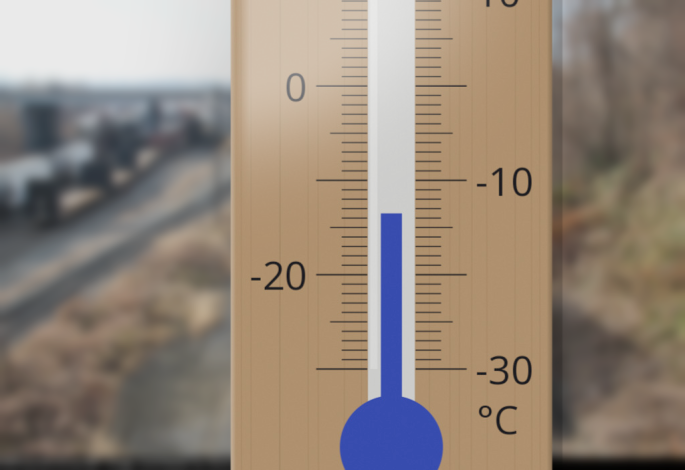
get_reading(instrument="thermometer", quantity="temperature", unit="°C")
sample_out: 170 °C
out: -13.5 °C
